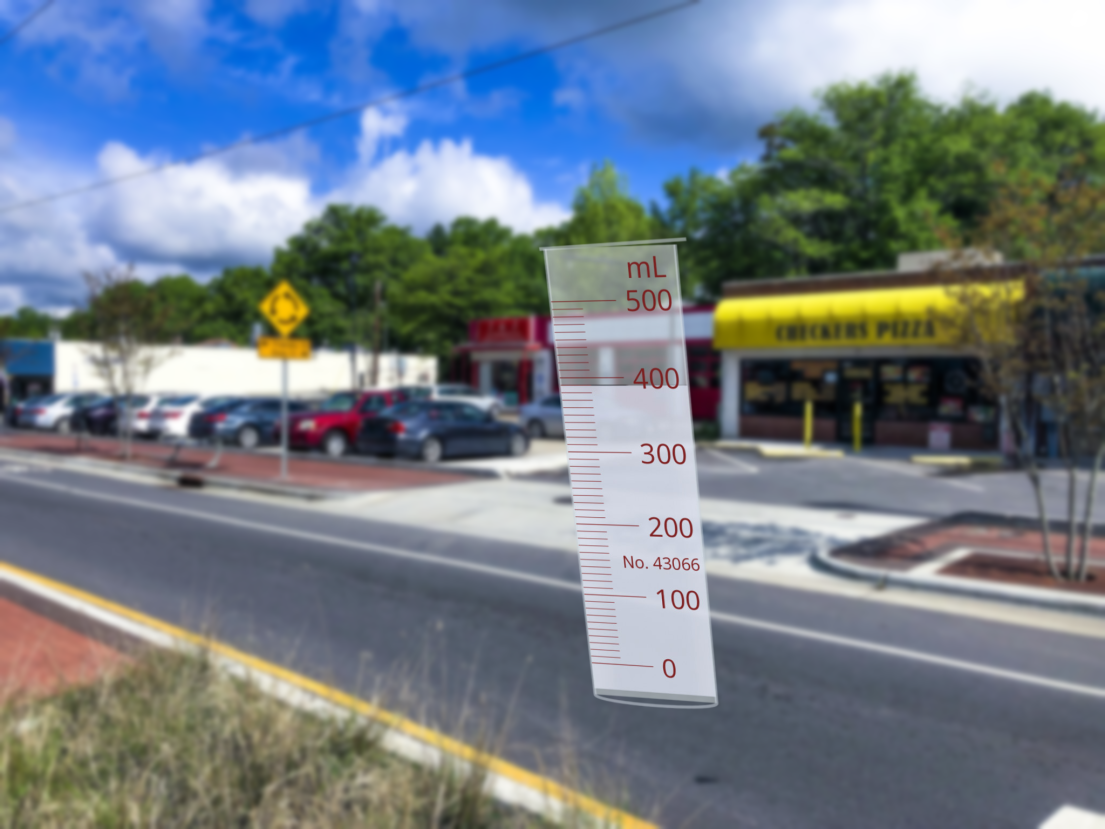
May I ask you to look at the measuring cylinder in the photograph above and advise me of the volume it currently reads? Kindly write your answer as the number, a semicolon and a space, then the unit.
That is 390; mL
